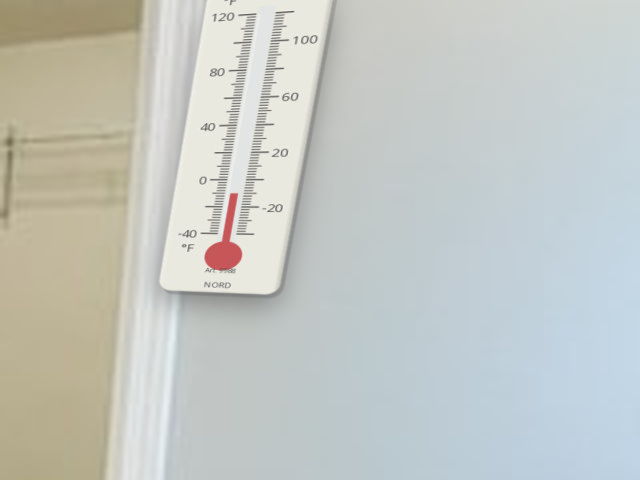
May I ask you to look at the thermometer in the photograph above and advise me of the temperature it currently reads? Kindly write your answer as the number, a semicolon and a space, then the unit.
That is -10; °F
